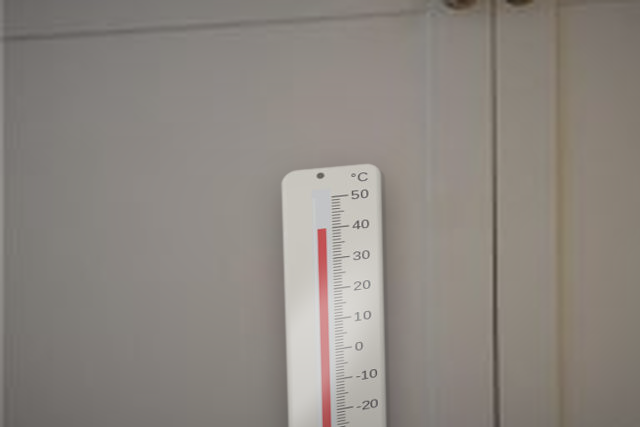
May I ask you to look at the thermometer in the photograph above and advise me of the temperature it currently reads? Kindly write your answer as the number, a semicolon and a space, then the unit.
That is 40; °C
